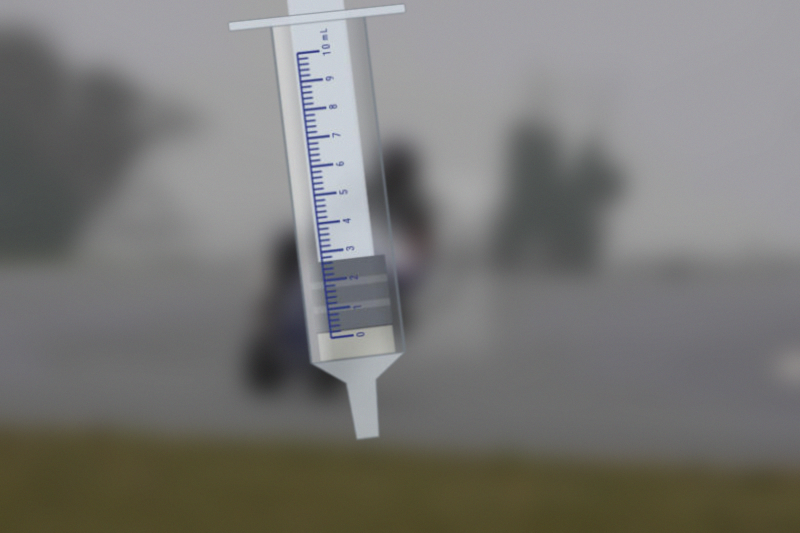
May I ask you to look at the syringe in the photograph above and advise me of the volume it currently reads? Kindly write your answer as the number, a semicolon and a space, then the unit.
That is 0.2; mL
